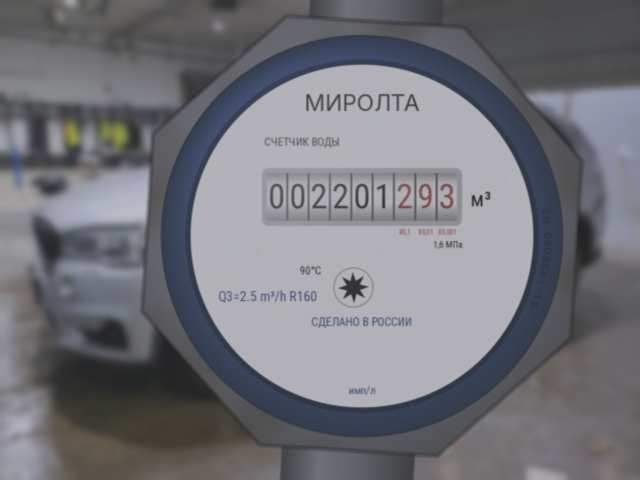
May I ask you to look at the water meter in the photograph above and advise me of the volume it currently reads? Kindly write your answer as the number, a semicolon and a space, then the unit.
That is 2201.293; m³
